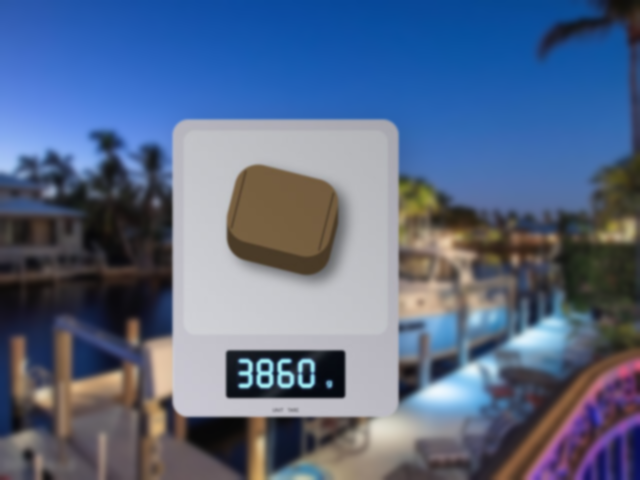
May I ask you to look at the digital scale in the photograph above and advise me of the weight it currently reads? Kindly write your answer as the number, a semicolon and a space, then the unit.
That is 3860; g
